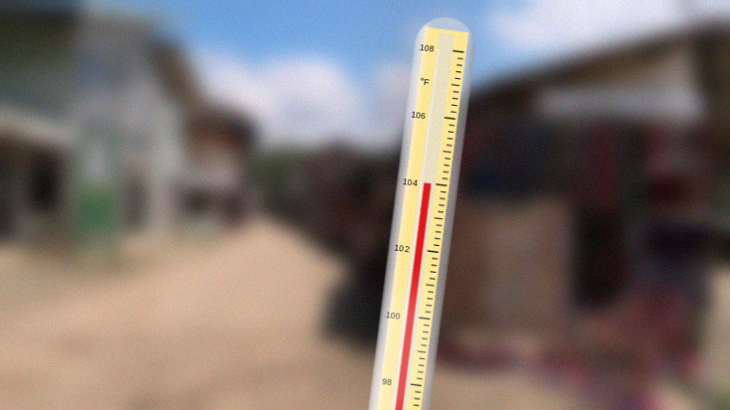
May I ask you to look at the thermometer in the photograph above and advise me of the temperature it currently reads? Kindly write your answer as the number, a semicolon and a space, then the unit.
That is 104; °F
